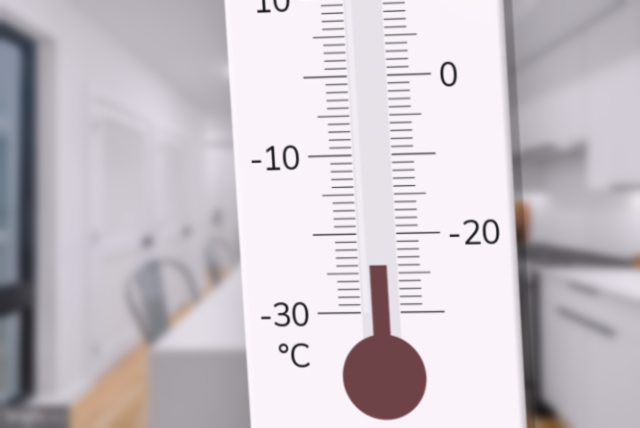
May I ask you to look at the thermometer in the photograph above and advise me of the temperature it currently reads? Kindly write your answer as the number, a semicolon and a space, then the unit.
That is -24; °C
